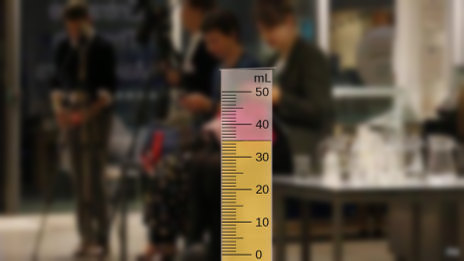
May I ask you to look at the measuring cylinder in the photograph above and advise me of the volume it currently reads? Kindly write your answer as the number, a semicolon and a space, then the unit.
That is 35; mL
